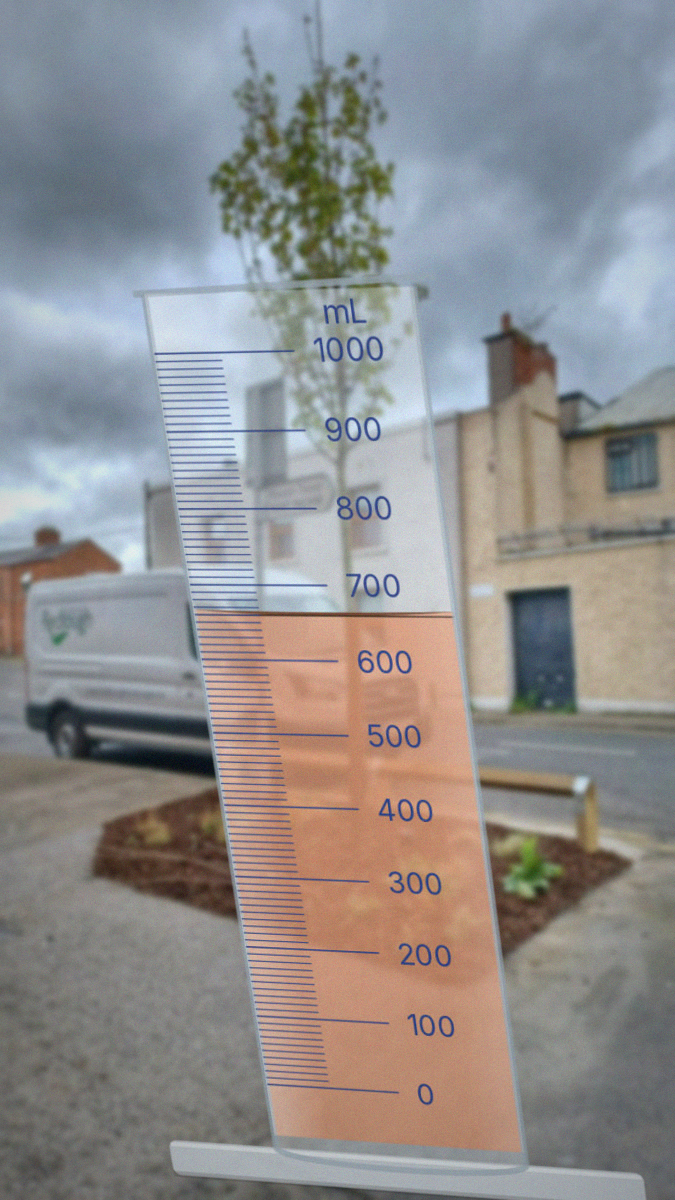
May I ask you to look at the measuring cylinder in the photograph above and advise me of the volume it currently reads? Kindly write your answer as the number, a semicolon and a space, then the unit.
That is 660; mL
